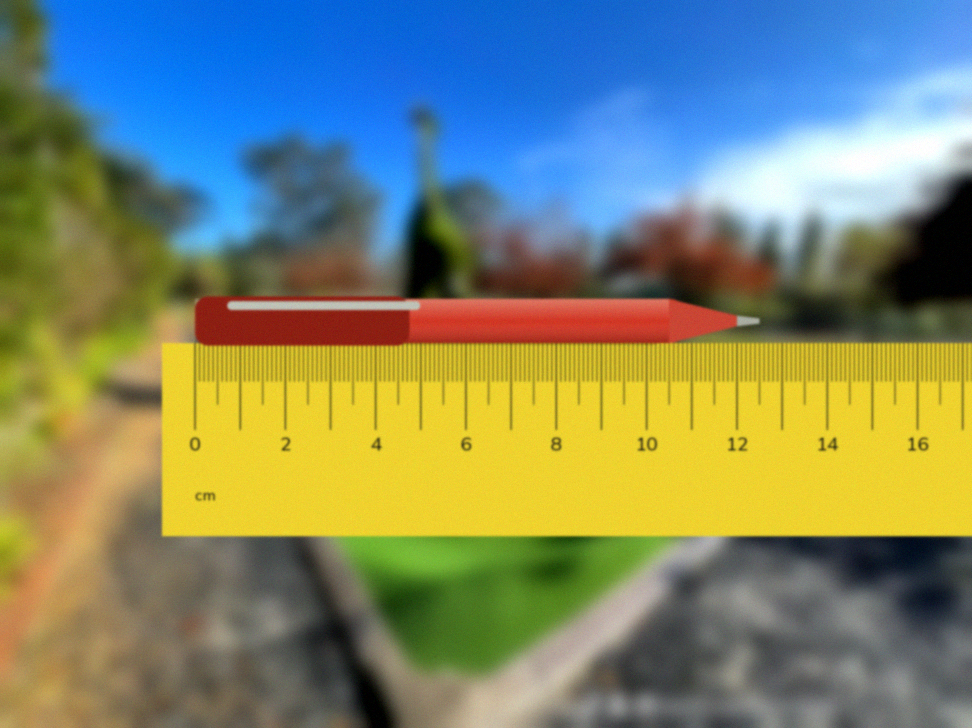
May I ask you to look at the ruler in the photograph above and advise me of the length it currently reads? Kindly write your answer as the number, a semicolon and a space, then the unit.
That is 12.5; cm
